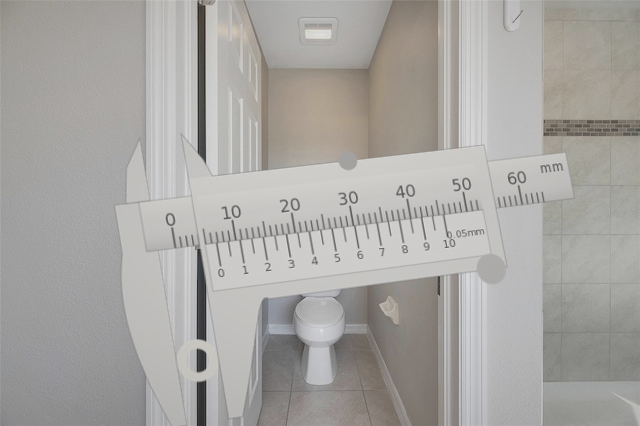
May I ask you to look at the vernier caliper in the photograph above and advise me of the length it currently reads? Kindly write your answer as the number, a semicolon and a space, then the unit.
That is 6.8; mm
